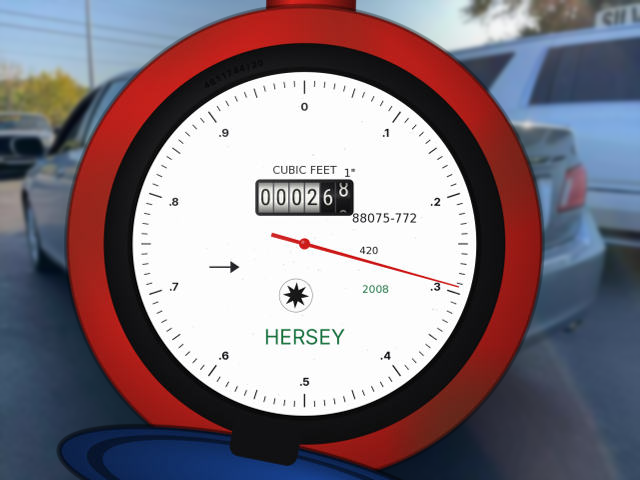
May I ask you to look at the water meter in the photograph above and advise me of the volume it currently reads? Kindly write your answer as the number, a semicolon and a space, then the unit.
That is 268.29; ft³
